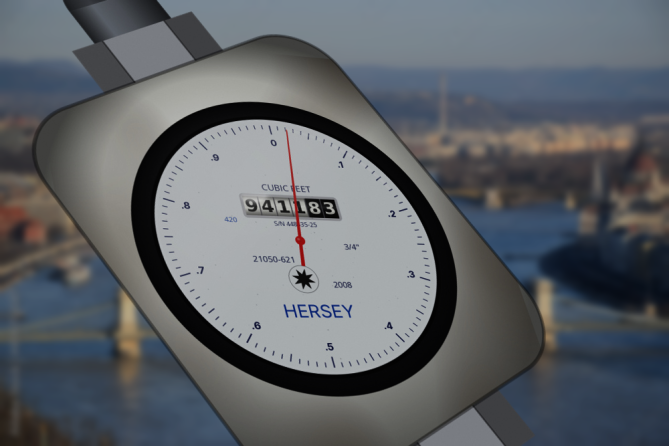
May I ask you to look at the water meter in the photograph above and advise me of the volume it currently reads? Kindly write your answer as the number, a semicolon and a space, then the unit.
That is 941183.02; ft³
